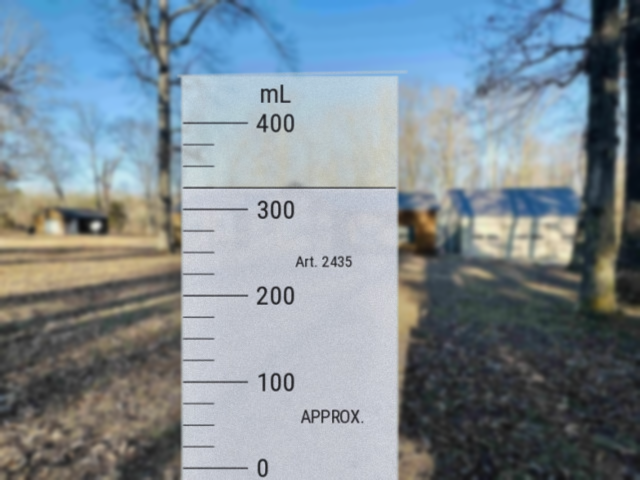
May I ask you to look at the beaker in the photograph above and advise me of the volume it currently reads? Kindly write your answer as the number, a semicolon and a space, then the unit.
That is 325; mL
